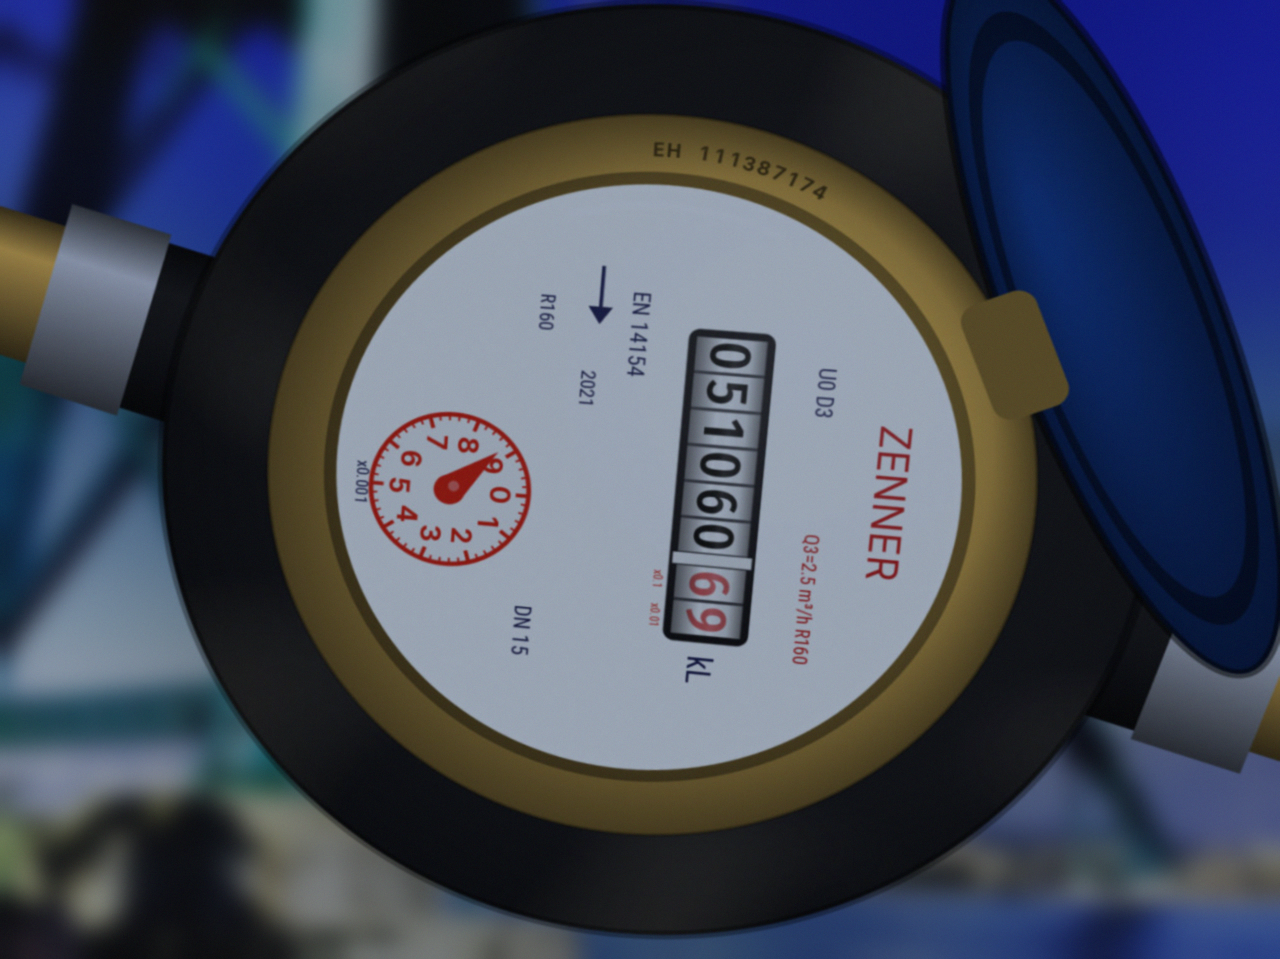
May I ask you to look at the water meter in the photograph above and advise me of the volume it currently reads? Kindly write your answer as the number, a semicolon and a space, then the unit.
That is 51060.698; kL
